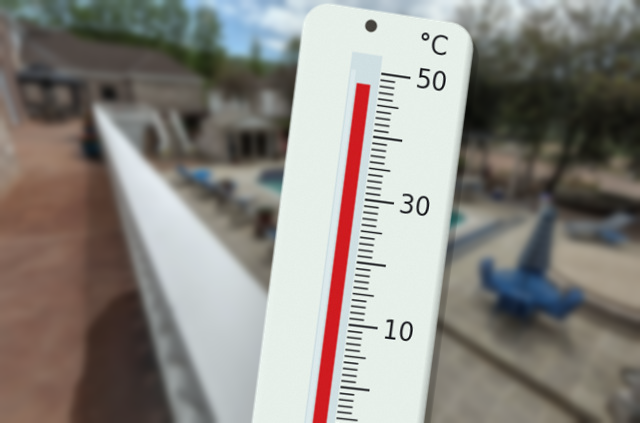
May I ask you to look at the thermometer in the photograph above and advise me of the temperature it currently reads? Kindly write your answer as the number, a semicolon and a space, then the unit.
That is 48; °C
